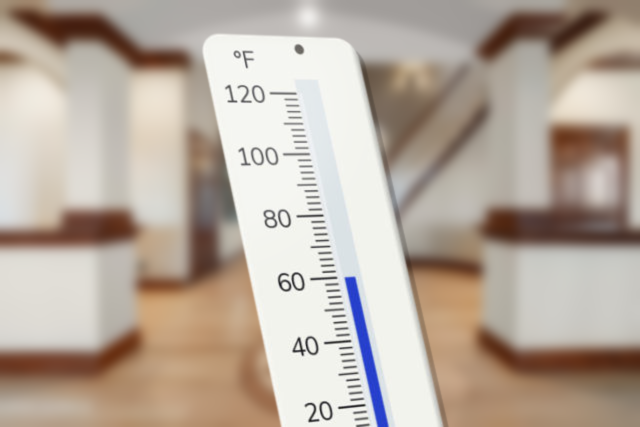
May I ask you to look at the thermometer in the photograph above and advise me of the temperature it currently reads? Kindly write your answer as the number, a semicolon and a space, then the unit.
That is 60; °F
